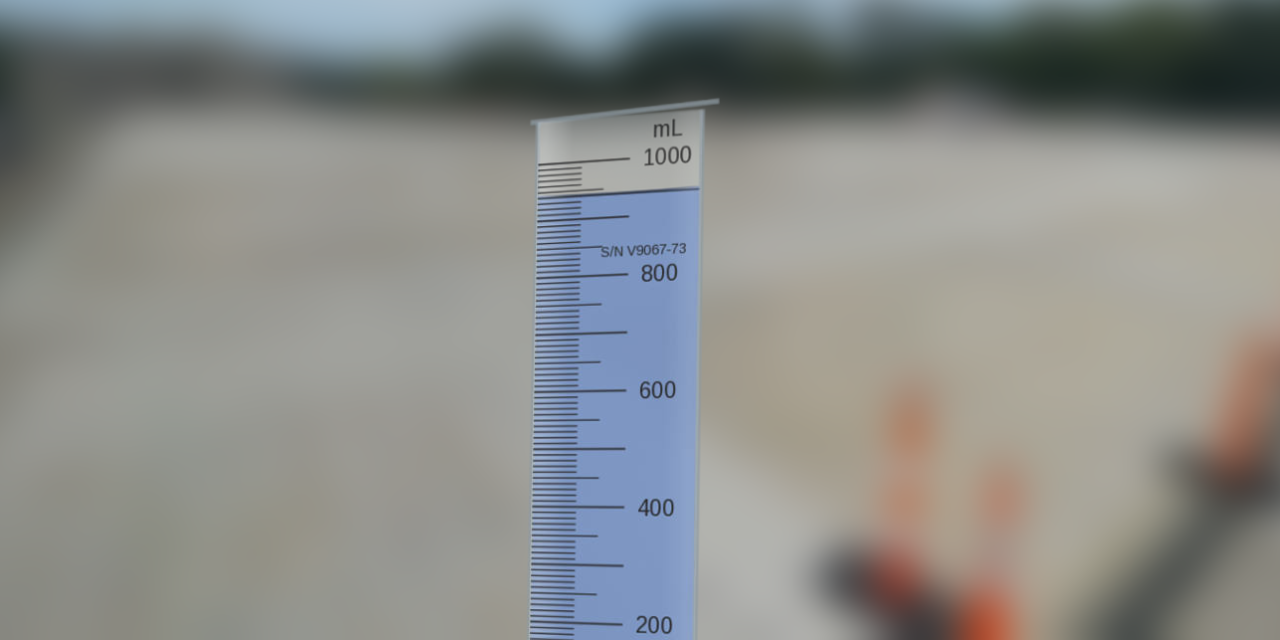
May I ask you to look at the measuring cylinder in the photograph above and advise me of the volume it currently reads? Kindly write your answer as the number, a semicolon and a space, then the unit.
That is 940; mL
